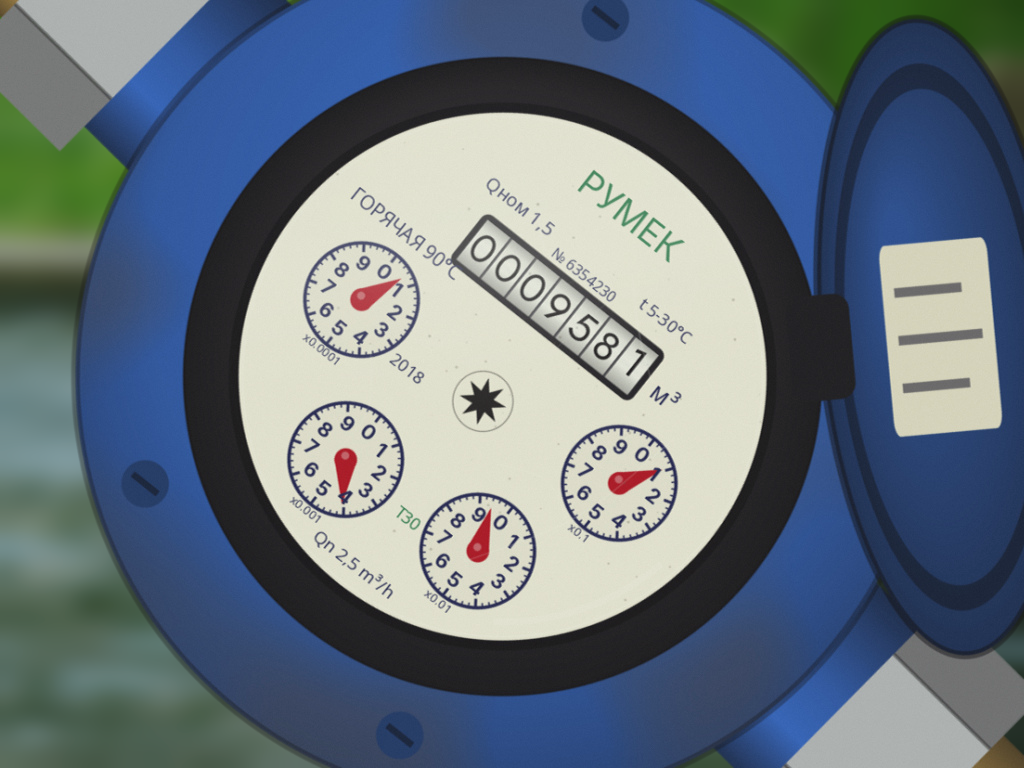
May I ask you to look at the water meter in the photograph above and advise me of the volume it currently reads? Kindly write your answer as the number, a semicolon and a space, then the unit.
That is 9581.0940; m³
